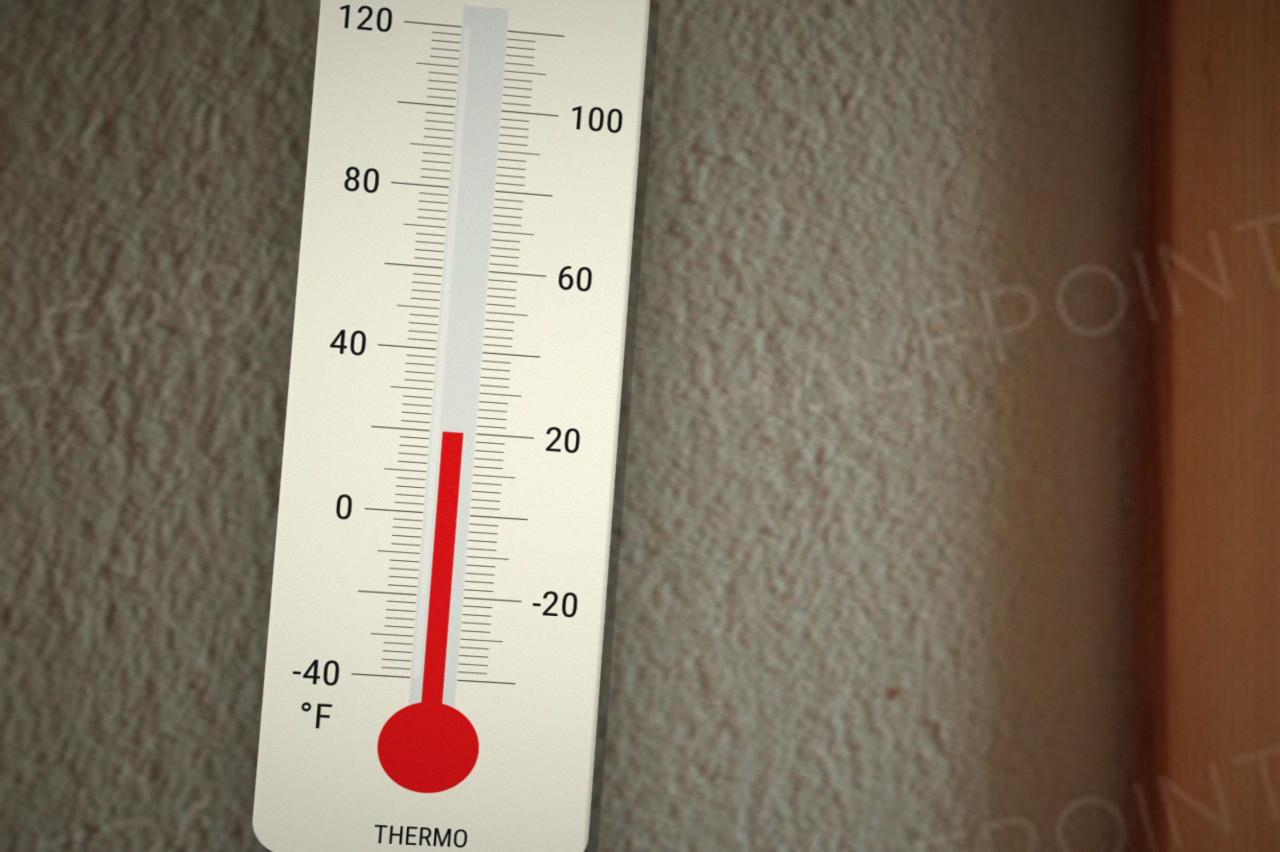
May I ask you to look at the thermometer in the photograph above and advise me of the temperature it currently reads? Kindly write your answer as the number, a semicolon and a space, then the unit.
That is 20; °F
